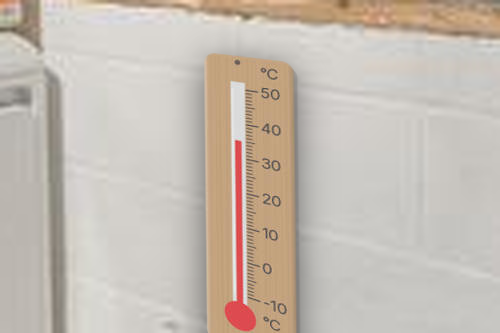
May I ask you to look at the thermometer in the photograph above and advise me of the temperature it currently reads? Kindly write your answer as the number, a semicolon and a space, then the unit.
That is 35; °C
